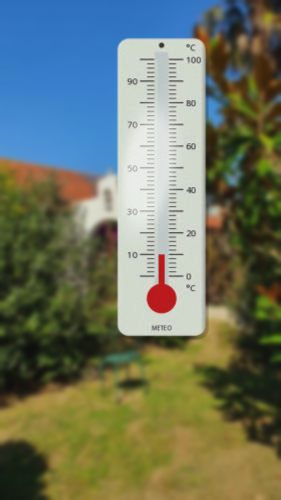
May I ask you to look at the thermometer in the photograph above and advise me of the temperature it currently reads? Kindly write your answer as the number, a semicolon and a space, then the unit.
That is 10; °C
